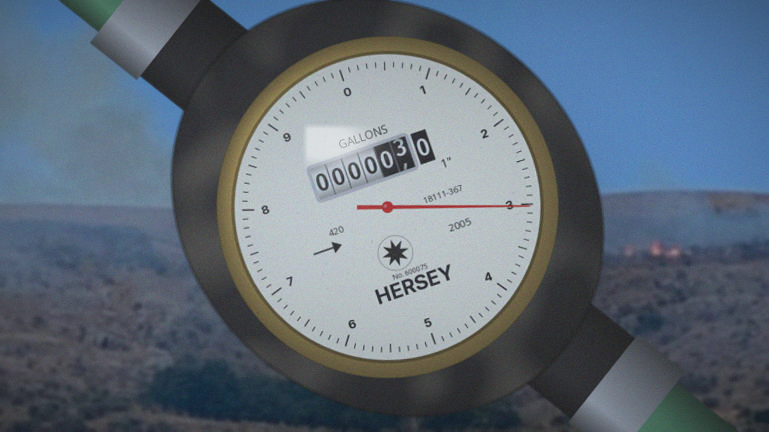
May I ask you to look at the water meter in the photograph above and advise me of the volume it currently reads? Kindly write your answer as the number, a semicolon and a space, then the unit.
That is 33.0; gal
